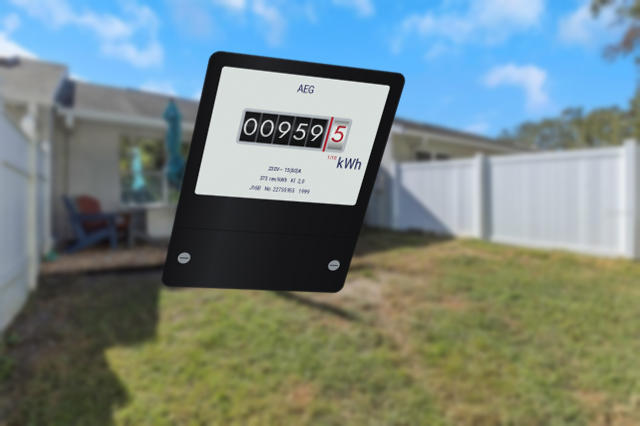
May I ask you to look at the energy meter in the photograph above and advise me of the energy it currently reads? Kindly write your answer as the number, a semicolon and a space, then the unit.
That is 959.5; kWh
